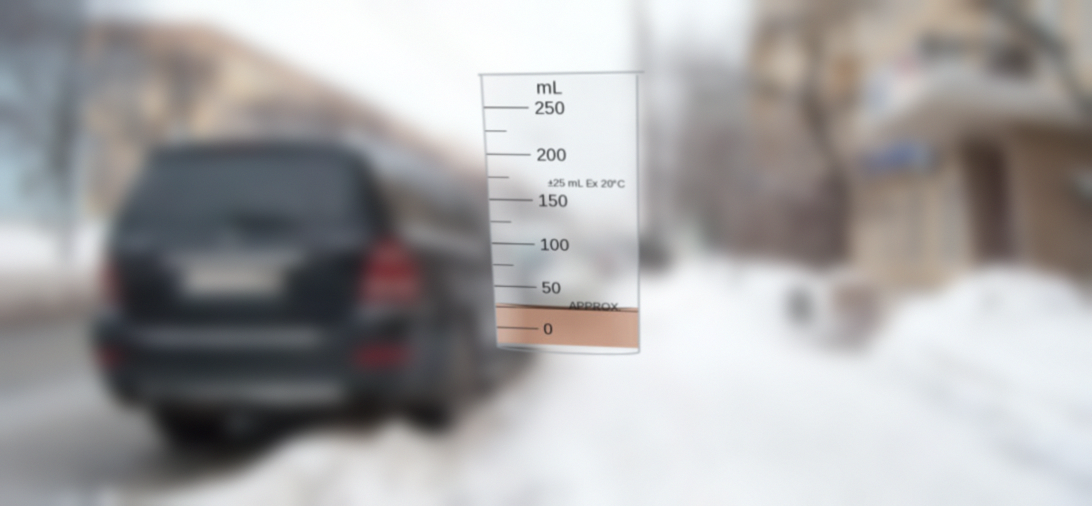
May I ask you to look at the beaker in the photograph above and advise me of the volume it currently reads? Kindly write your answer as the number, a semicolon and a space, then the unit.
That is 25; mL
